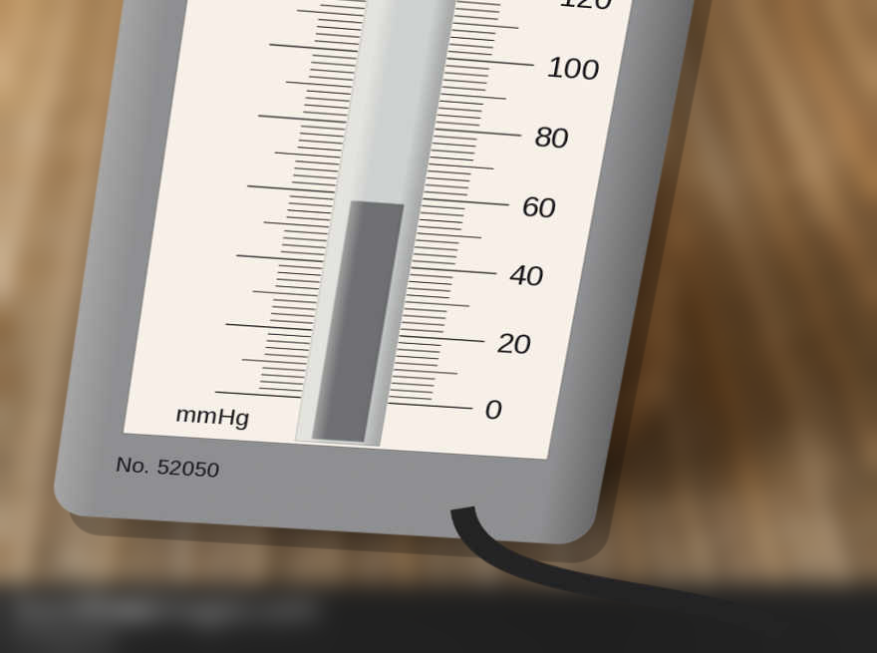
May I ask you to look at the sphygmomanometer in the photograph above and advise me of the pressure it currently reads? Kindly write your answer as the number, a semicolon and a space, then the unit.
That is 58; mmHg
